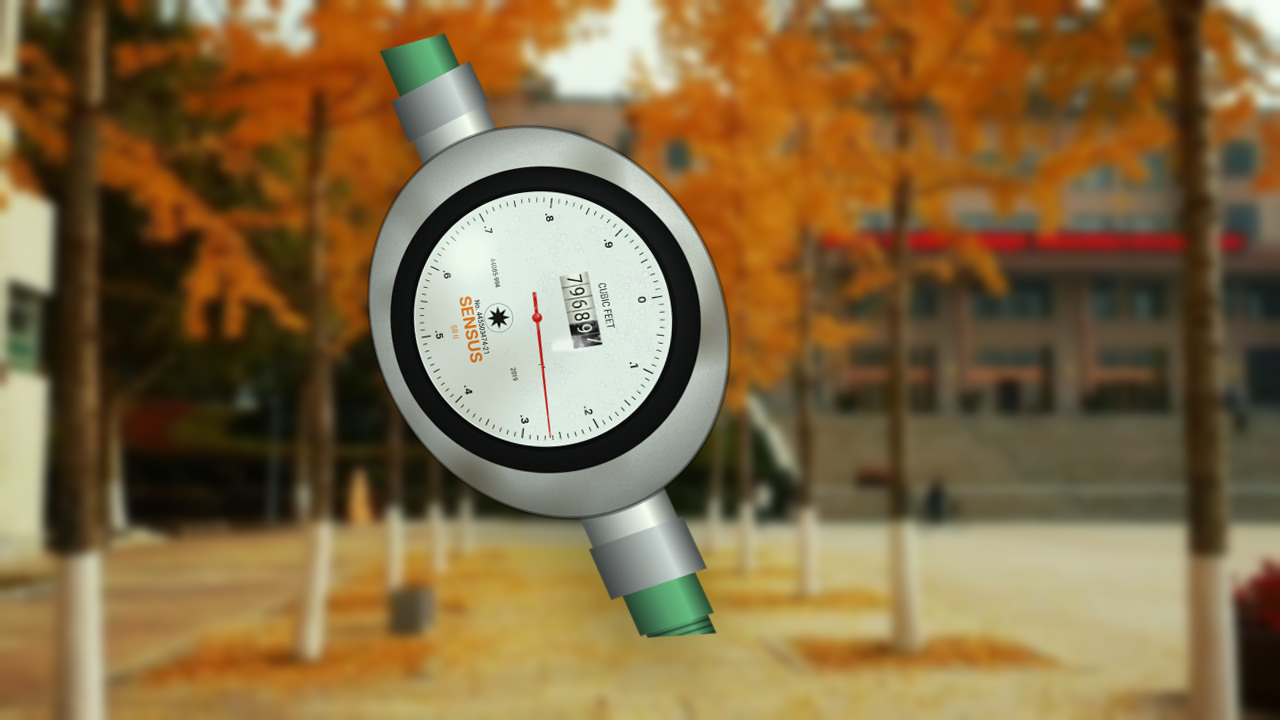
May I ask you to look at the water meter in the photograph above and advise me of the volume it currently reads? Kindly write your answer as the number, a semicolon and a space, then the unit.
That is 796897.26; ft³
